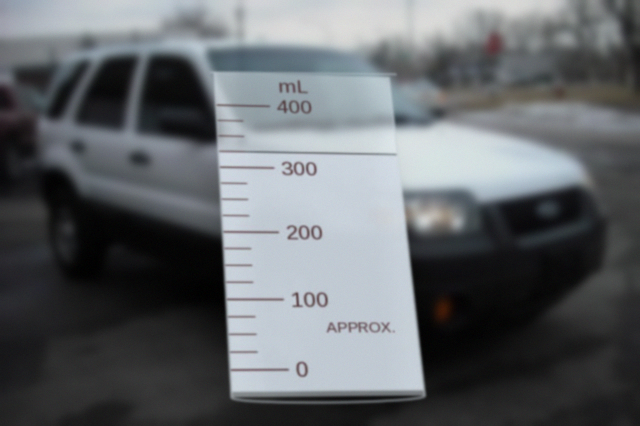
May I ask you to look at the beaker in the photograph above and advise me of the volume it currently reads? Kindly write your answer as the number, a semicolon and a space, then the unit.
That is 325; mL
